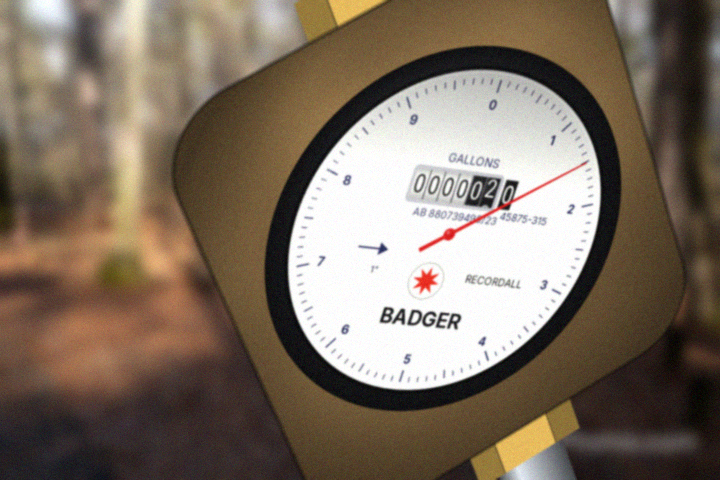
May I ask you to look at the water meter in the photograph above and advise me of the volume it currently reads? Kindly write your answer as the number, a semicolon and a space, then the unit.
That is 21.5; gal
